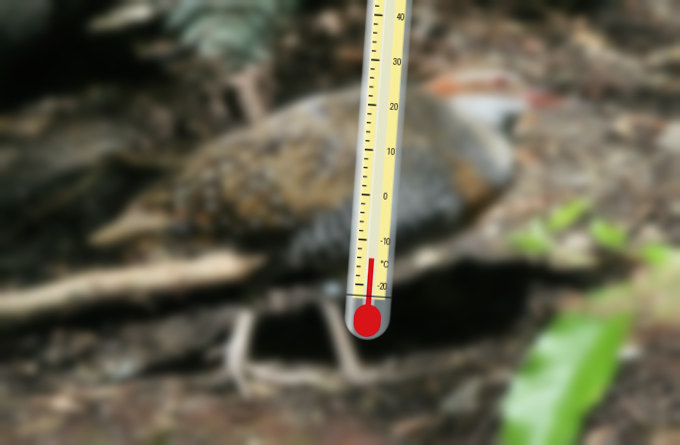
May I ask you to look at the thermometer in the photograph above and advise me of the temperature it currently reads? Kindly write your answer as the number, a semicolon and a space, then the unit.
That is -14; °C
